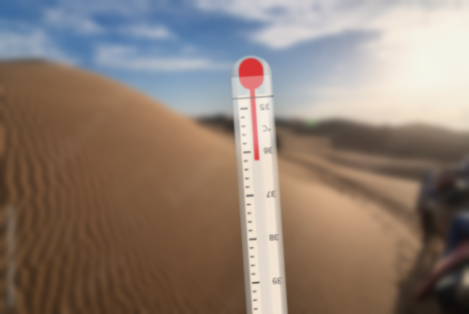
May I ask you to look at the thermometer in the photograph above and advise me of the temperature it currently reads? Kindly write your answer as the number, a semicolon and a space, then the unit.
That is 36.2; °C
